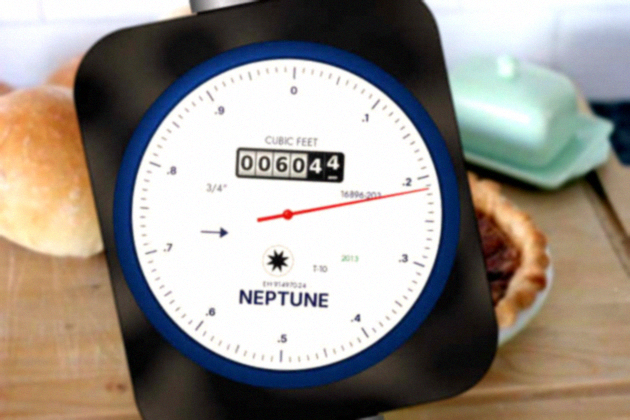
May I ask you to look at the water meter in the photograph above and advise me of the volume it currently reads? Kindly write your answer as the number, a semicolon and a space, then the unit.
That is 6044.21; ft³
